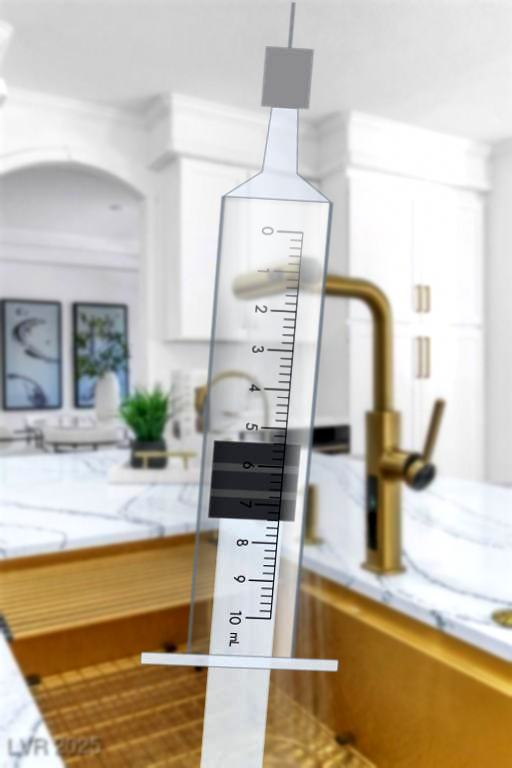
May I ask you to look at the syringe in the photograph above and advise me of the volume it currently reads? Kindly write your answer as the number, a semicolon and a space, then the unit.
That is 5.4; mL
